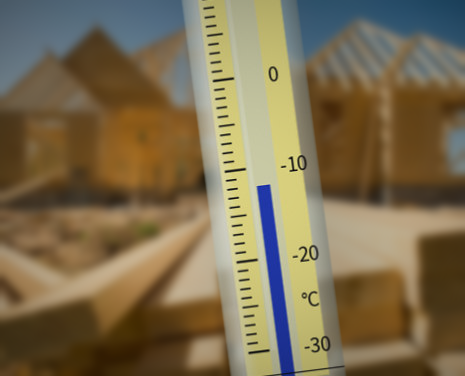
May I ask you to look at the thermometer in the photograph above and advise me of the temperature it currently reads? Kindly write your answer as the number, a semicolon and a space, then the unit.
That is -12; °C
